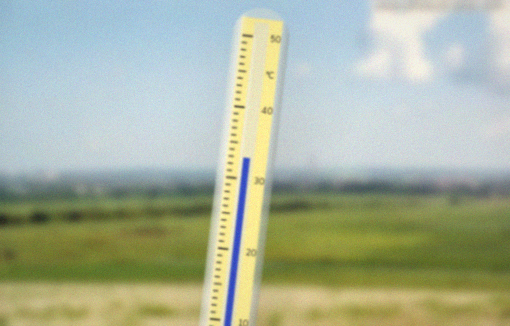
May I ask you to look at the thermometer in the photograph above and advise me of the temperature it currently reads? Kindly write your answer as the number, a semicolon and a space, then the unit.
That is 33; °C
